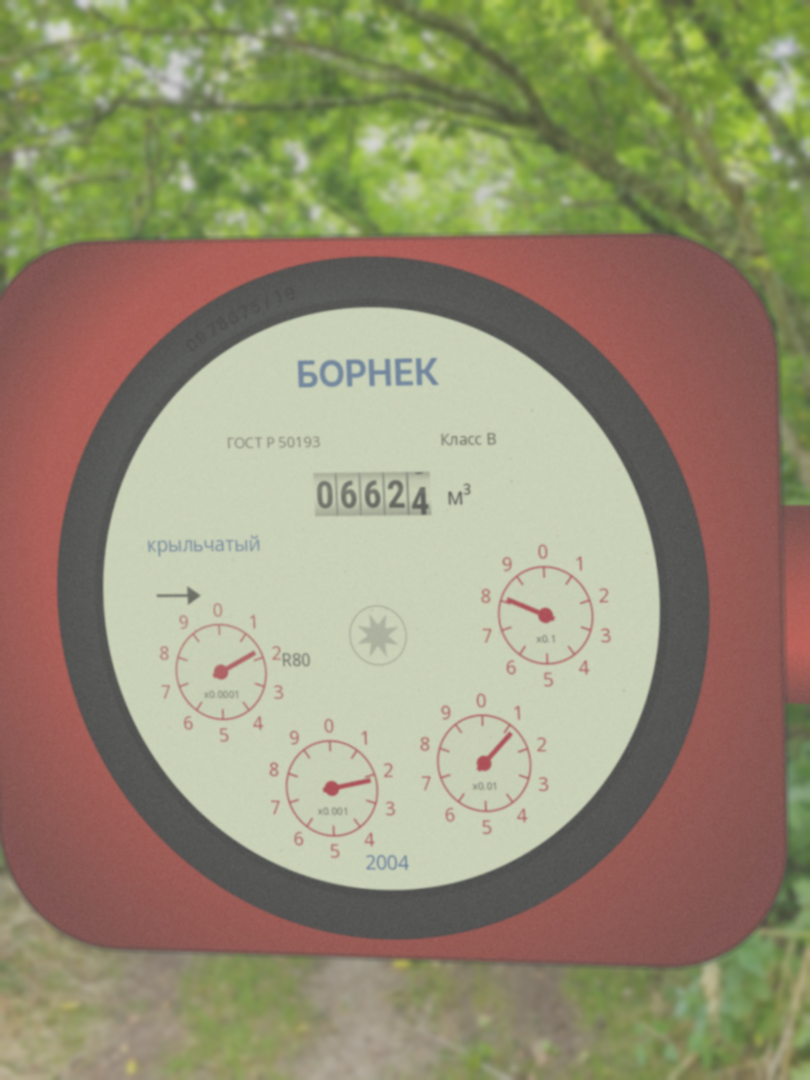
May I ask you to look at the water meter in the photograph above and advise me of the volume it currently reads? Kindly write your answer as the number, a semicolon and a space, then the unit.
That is 6623.8121; m³
